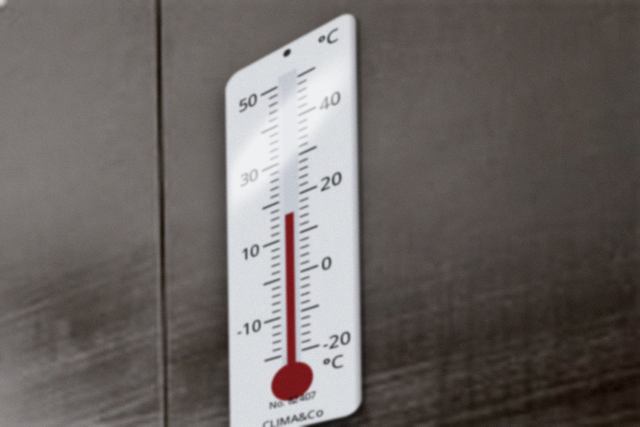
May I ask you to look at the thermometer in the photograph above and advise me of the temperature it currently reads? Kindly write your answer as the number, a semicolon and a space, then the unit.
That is 16; °C
